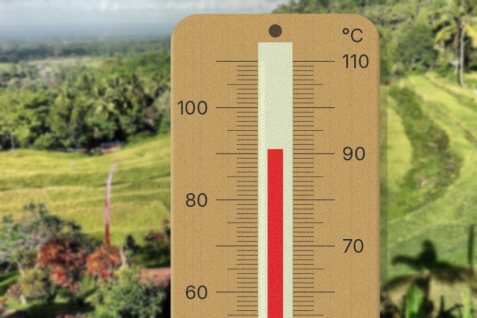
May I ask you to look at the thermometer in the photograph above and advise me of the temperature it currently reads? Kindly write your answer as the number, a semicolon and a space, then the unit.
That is 91; °C
